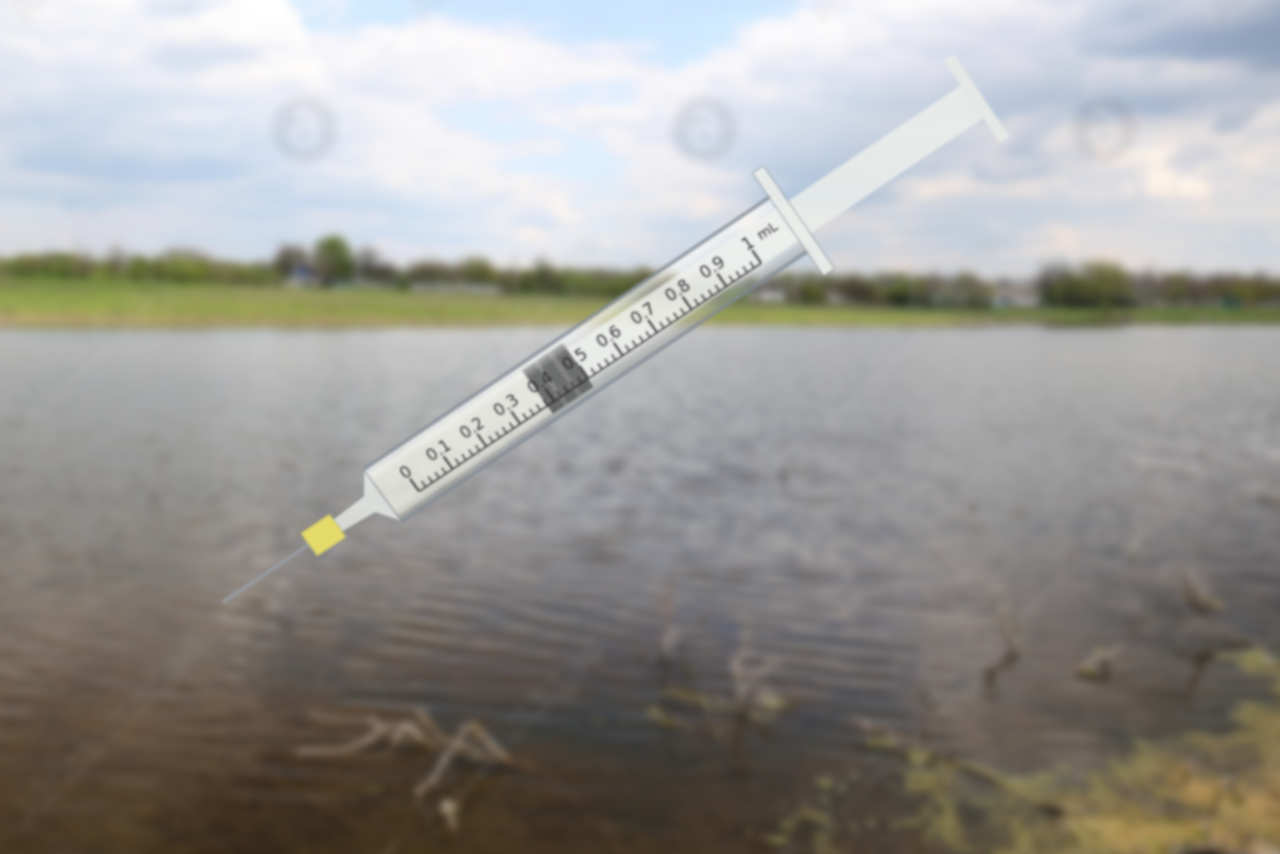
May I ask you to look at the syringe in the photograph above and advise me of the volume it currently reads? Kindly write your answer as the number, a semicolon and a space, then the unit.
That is 0.38; mL
